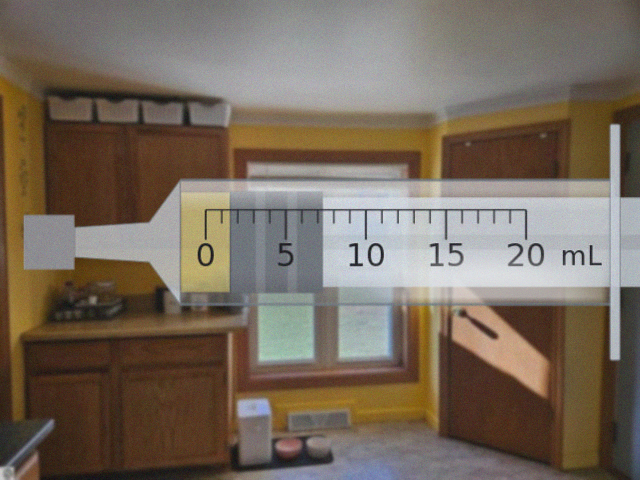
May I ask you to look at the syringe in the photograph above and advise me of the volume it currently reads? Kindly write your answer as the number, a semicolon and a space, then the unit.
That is 1.5; mL
